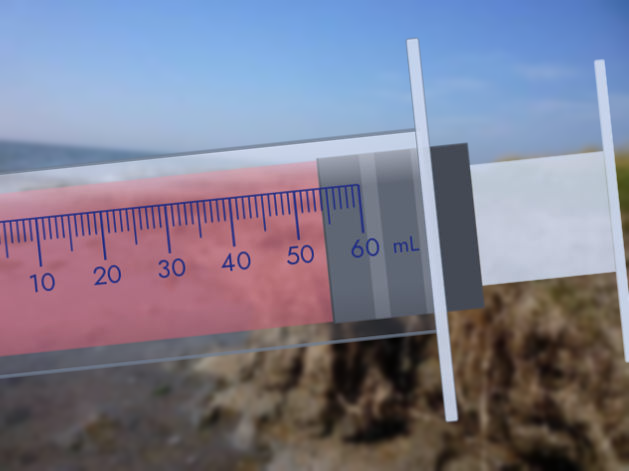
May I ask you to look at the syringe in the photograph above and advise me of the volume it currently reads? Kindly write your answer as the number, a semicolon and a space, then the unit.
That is 54; mL
